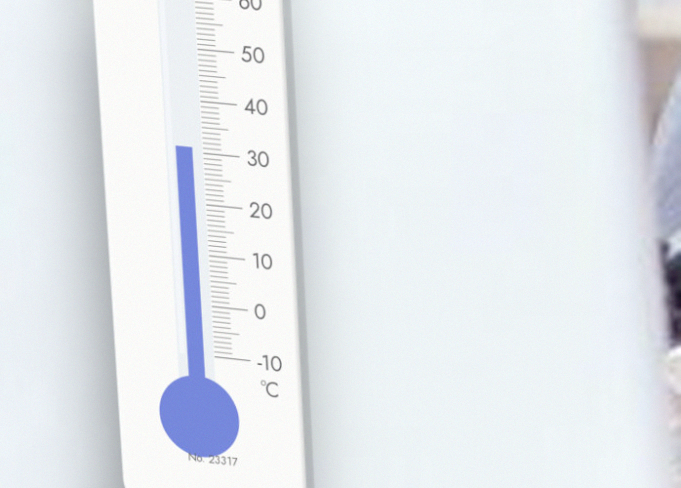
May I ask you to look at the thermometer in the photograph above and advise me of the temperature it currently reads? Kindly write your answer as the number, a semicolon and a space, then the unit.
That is 31; °C
